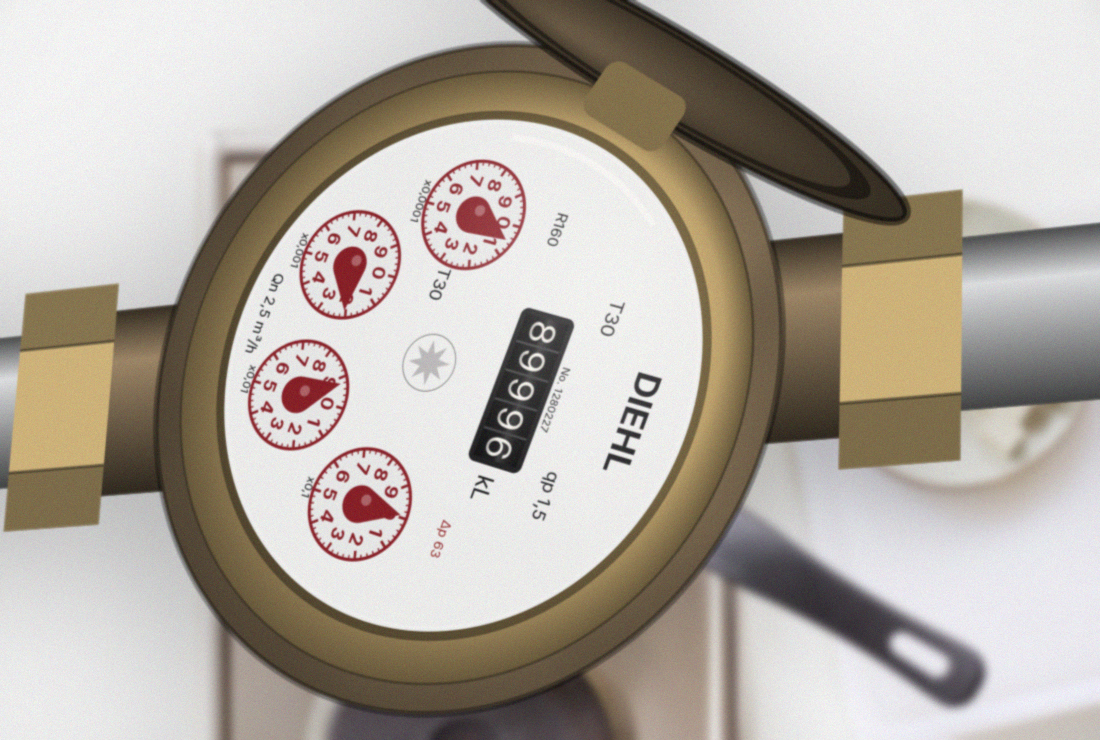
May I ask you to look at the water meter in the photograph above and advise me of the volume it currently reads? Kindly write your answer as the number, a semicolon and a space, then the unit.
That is 89995.9920; kL
